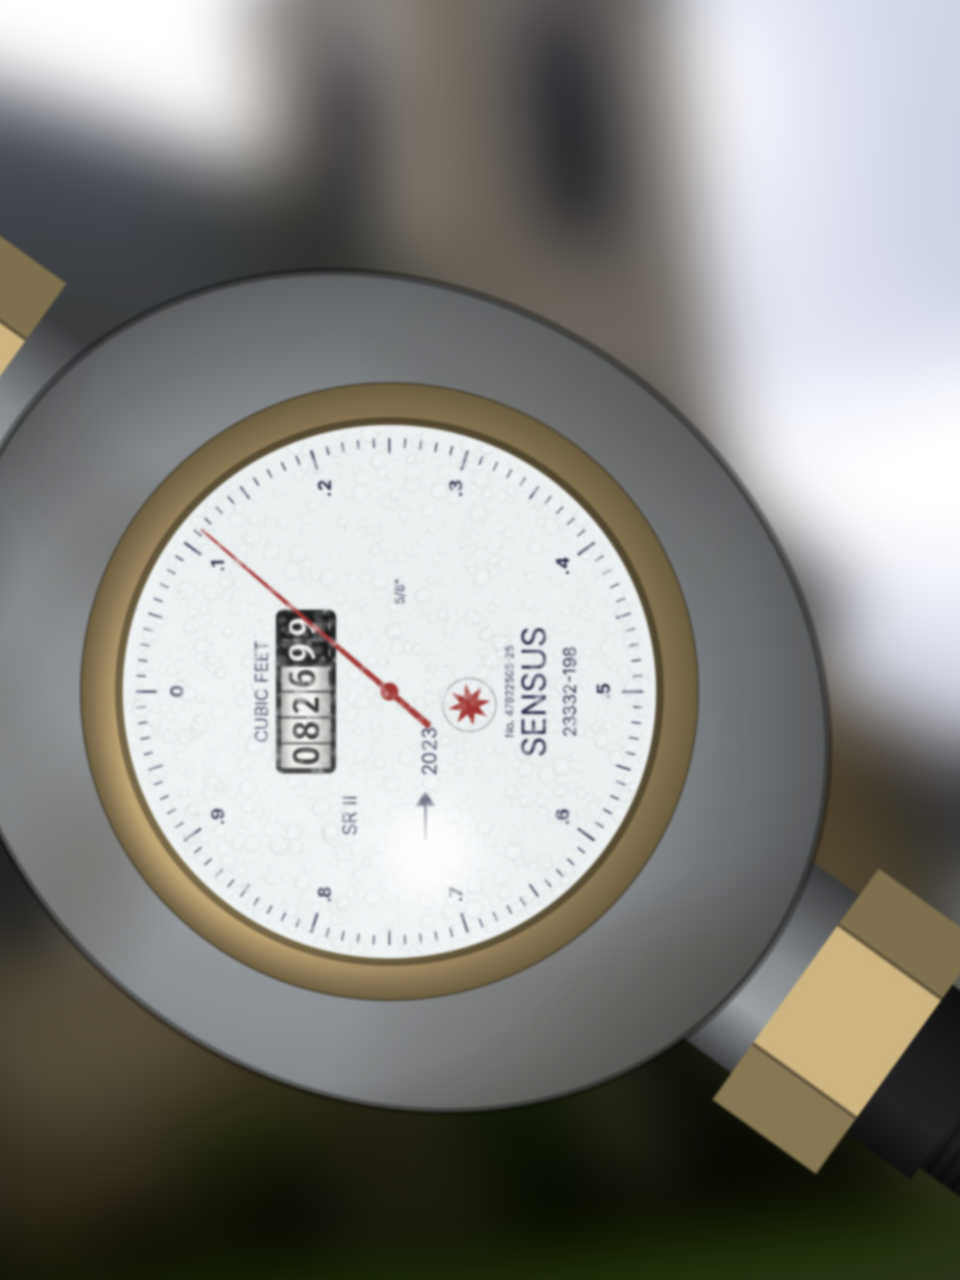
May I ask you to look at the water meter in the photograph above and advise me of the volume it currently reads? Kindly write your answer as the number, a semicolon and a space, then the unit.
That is 82699.11; ft³
